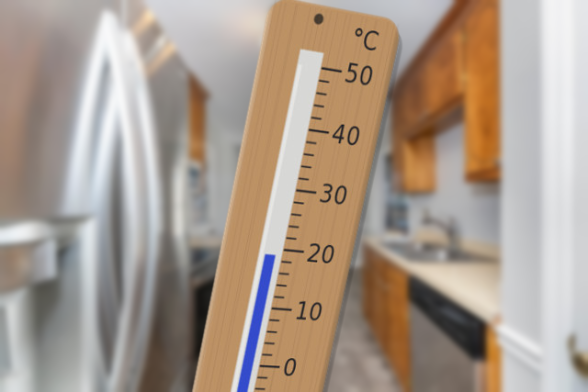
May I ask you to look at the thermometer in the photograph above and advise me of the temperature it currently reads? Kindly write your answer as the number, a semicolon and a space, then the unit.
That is 19; °C
